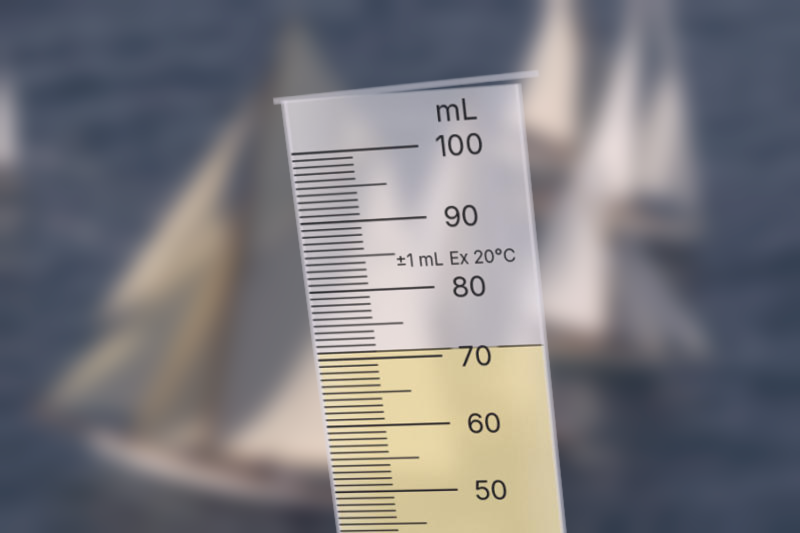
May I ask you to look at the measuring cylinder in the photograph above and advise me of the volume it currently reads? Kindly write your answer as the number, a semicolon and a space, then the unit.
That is 71; mL
